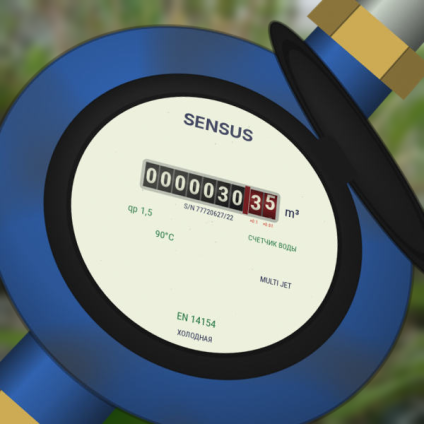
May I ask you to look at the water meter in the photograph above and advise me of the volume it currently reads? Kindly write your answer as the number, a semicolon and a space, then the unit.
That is 30.35; m³
